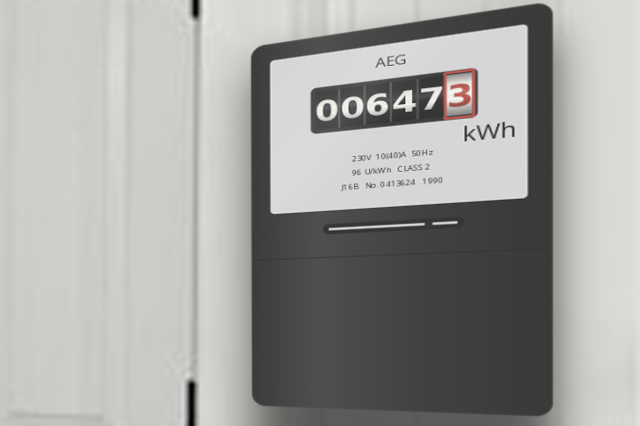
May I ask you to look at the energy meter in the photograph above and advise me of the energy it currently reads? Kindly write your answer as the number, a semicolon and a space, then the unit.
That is 647.3; kWh
